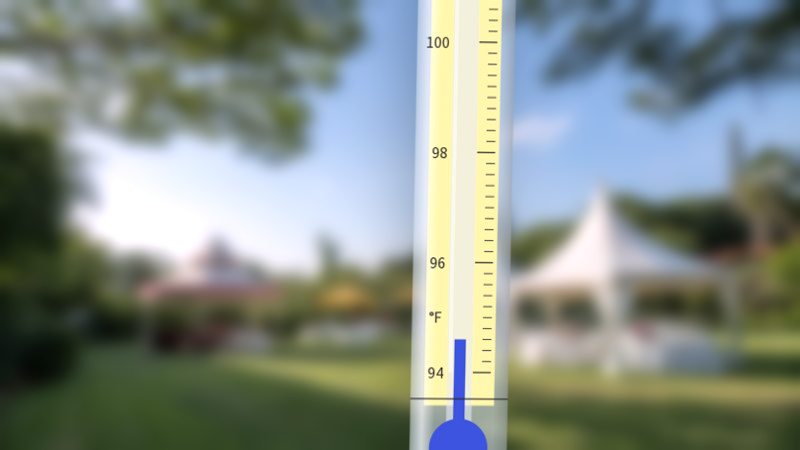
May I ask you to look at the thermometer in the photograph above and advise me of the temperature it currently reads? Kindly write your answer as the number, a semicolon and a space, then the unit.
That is 94.6; °F
